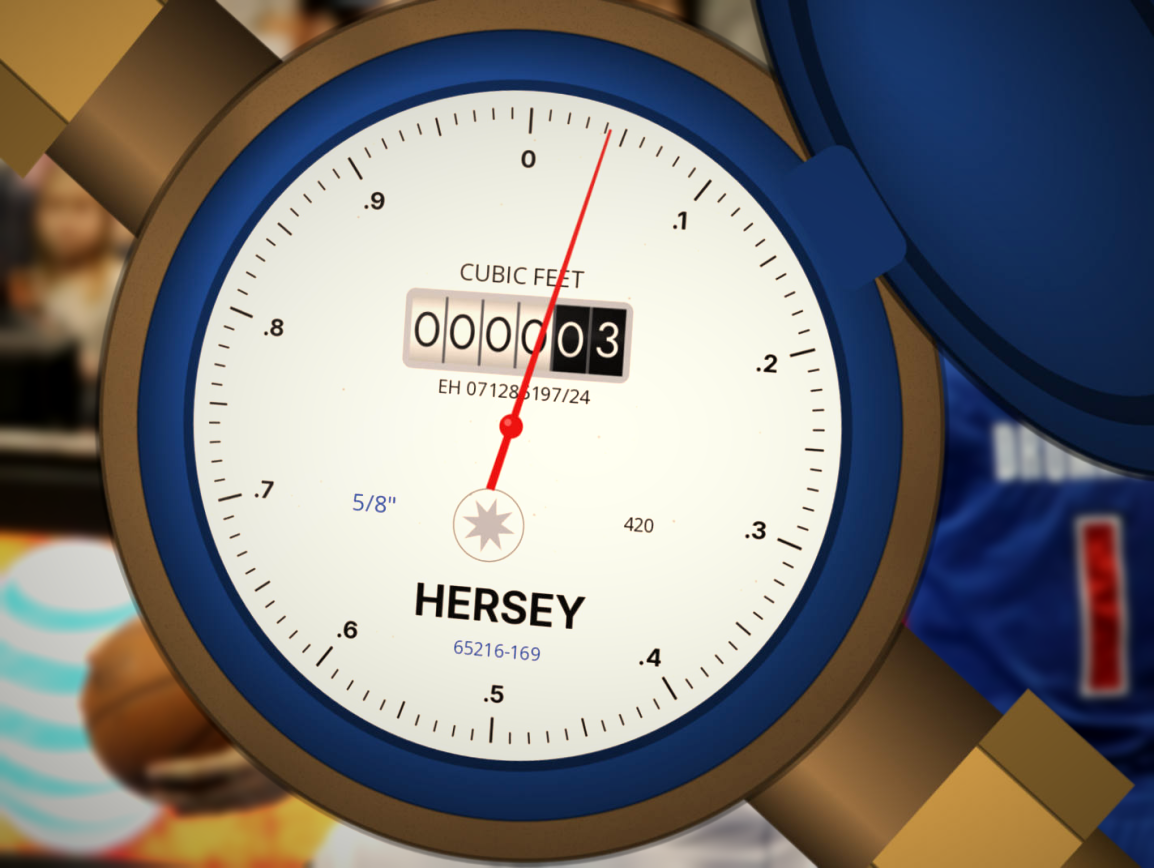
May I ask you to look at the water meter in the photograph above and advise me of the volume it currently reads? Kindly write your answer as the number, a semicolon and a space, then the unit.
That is 3.04; ft³
